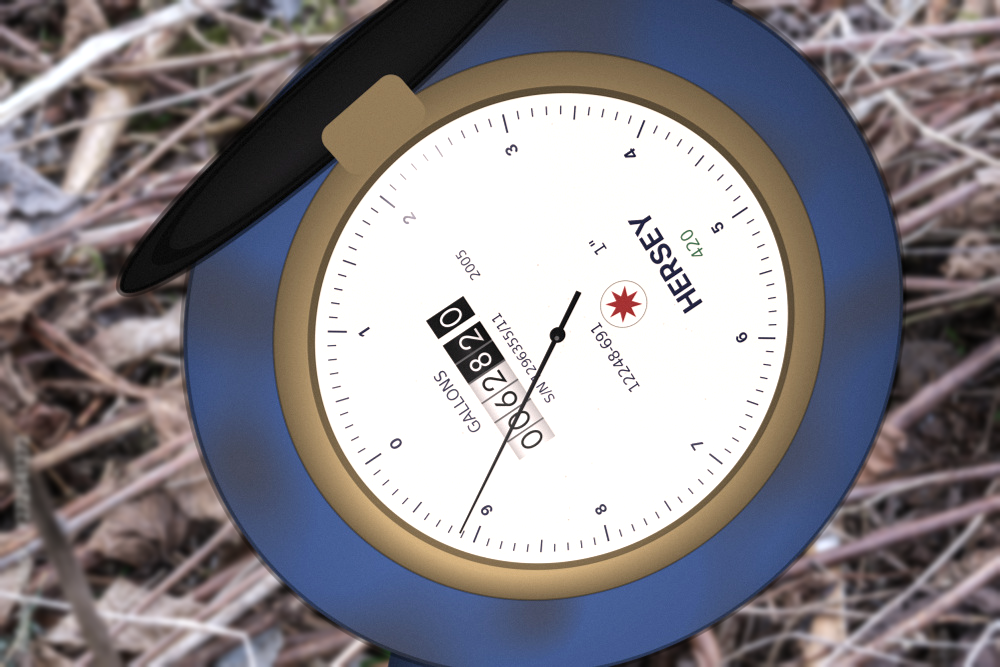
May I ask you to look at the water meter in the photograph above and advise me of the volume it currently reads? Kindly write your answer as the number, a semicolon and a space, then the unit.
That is 62819.1; gal
